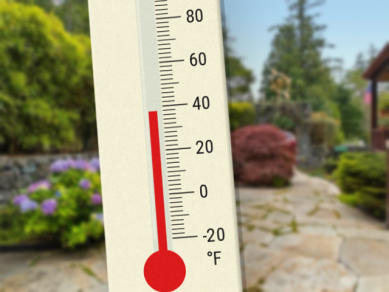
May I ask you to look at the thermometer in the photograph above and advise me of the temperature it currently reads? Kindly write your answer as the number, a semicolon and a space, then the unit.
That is 38; °F
